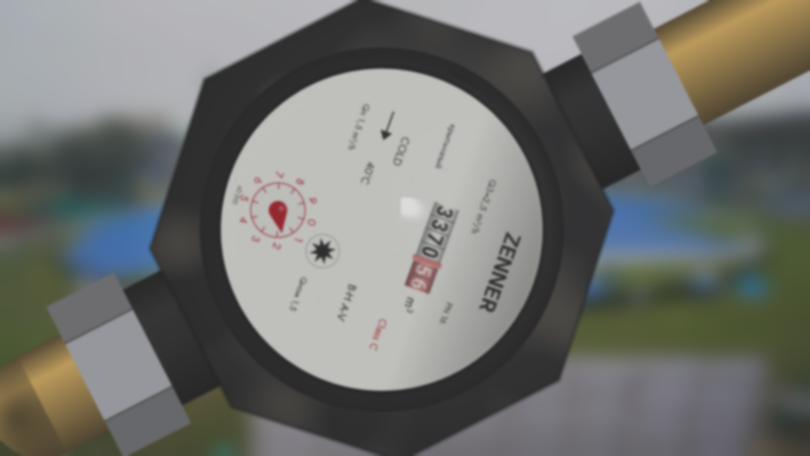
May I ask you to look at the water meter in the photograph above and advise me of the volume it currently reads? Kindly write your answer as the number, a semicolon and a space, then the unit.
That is 3370.561; m³
